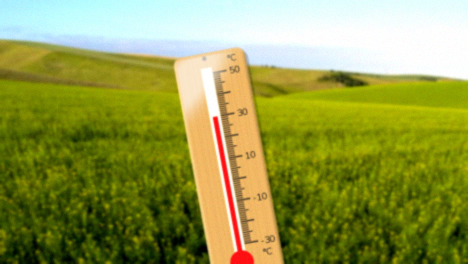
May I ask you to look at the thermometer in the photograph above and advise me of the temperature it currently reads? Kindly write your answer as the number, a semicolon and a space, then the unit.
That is 30; °C
